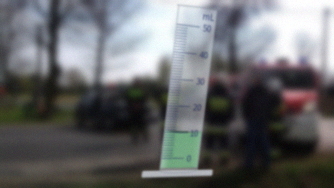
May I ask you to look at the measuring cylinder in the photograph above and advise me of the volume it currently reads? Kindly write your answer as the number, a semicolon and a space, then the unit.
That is 10; mL
